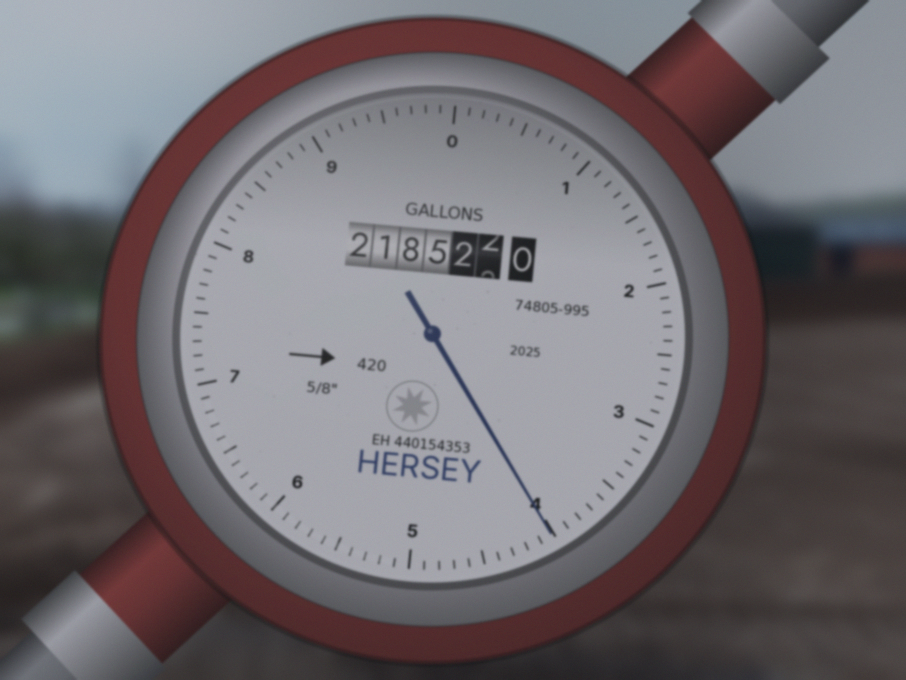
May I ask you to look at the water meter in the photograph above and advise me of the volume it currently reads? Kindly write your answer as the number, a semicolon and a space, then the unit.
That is 2185224.0; gal
